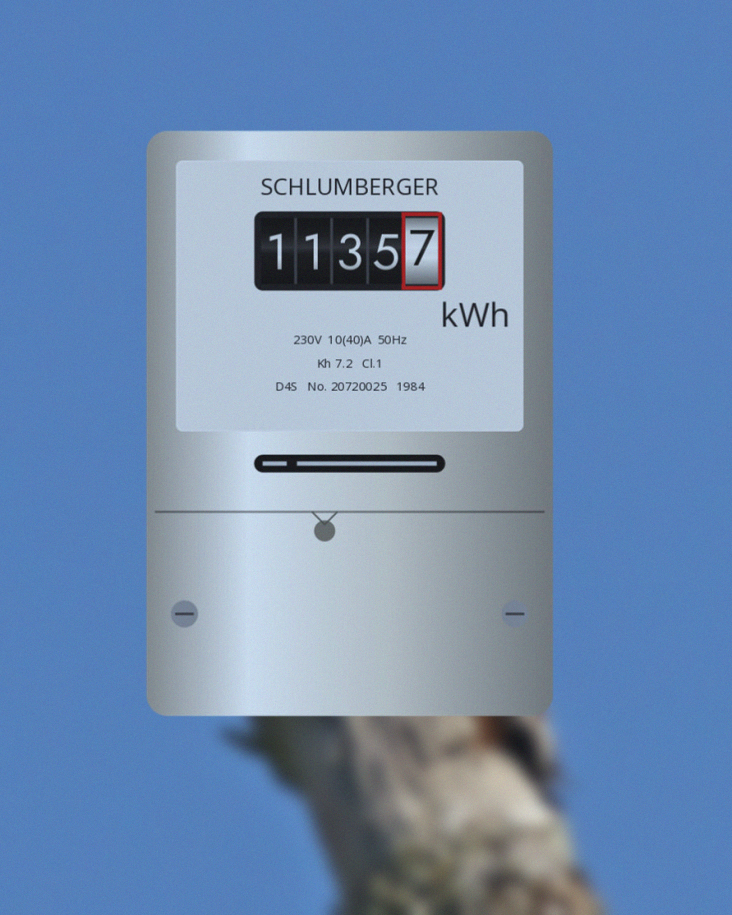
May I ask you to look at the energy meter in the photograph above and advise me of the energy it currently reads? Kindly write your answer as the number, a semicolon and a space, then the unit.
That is 1135.7; kWh
